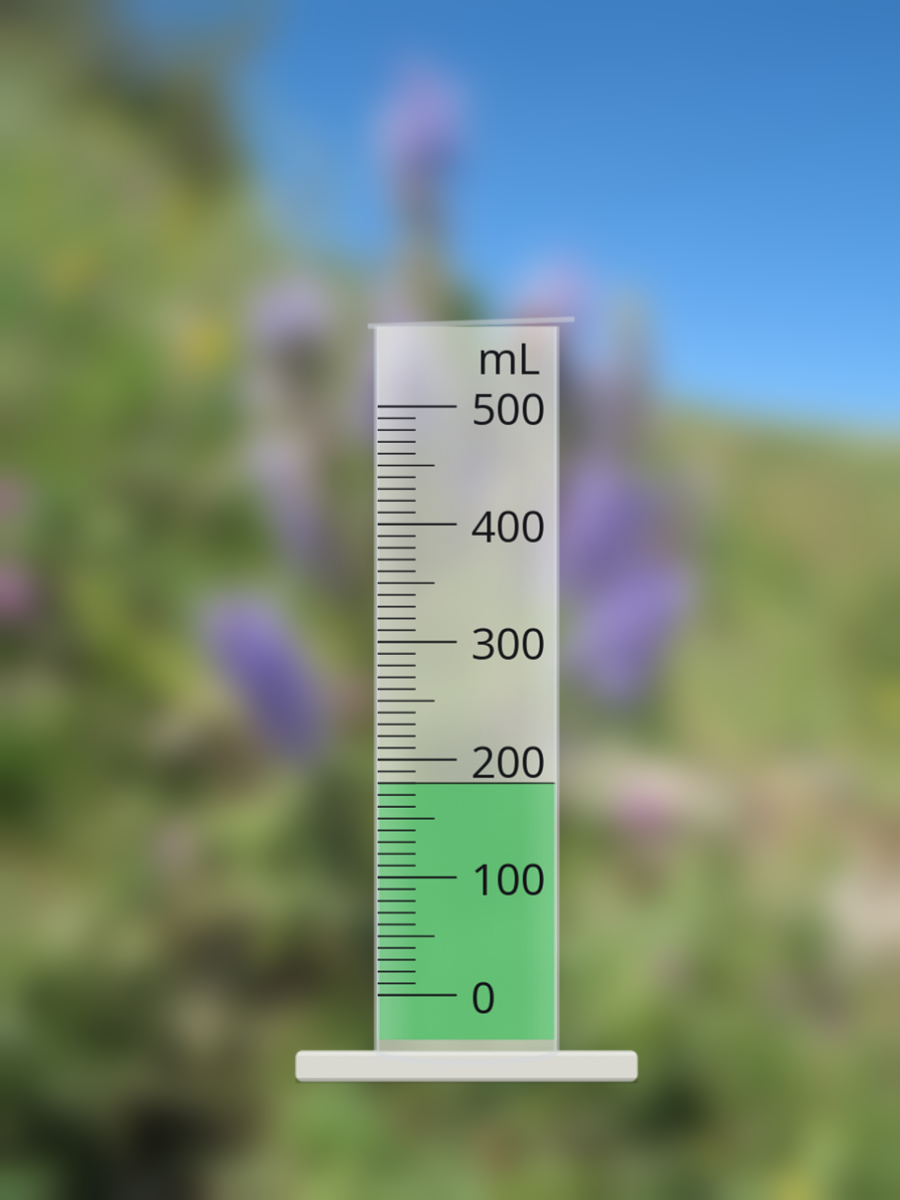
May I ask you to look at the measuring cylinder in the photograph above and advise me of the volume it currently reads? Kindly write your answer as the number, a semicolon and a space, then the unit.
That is 180; mL
